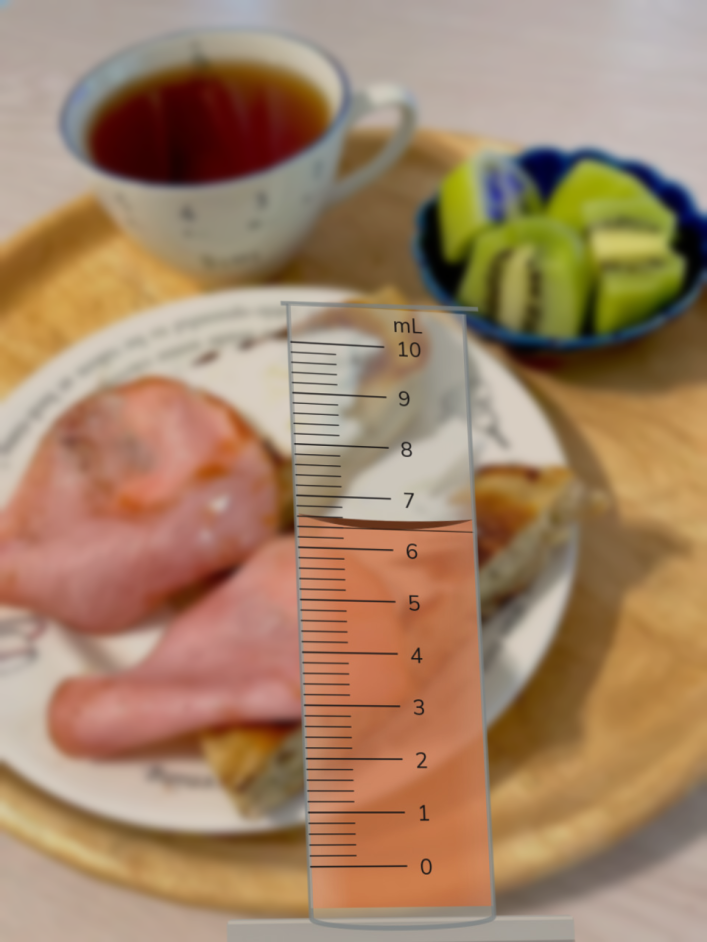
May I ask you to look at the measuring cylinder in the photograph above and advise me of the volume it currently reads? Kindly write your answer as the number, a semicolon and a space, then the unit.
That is 6.4; mL
